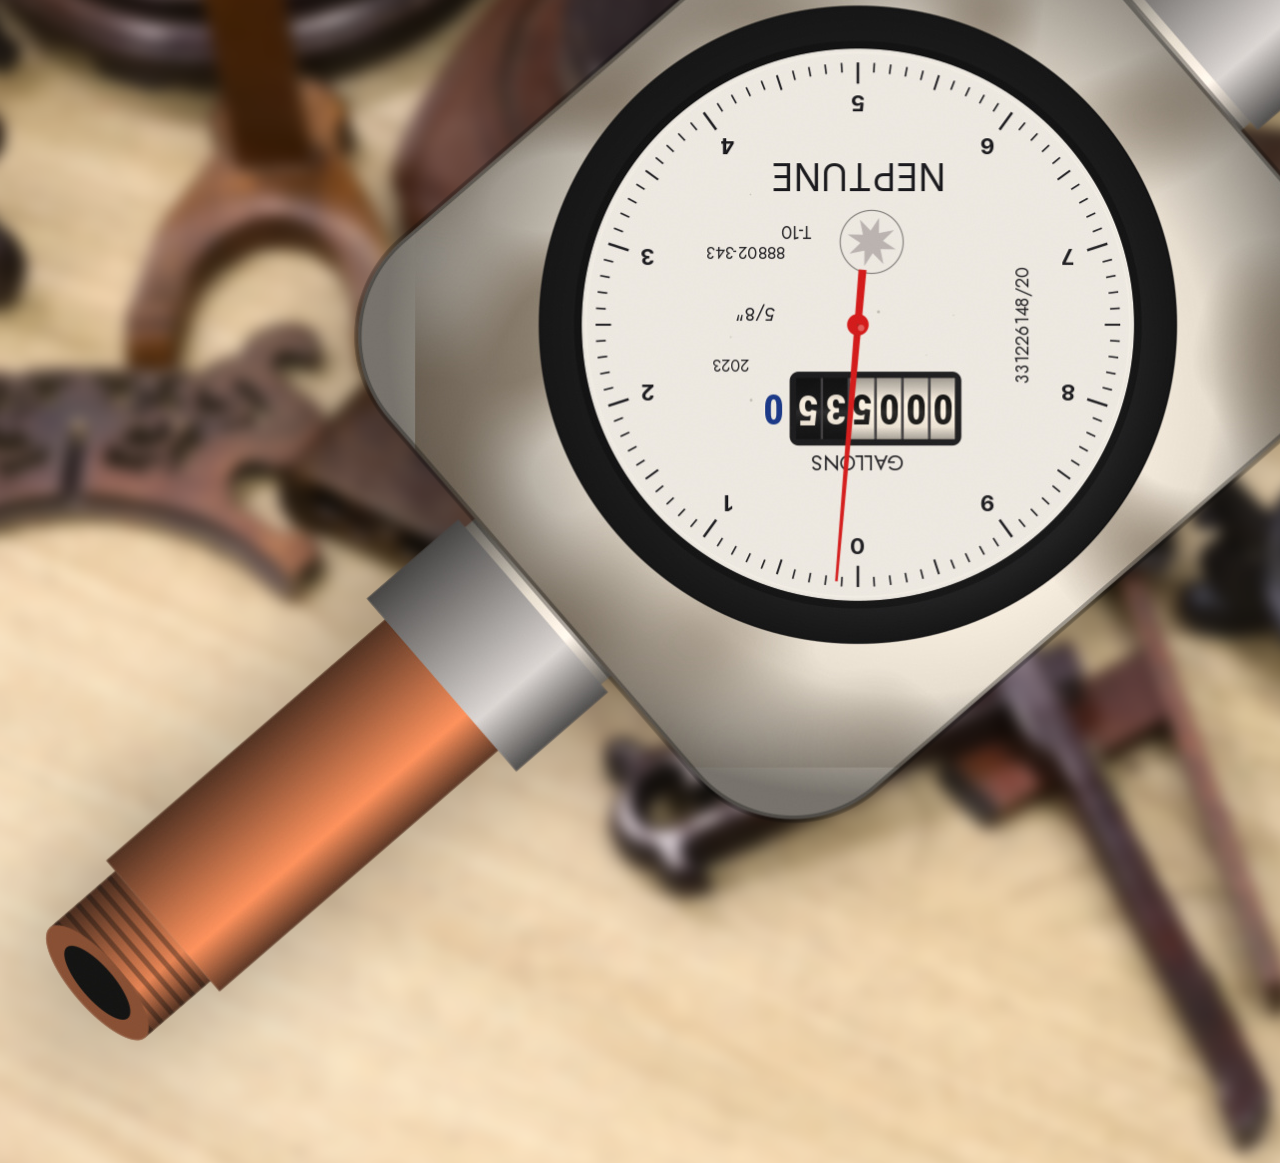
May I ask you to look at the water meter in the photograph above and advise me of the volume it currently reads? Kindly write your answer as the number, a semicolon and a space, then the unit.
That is 5350.1; gal
